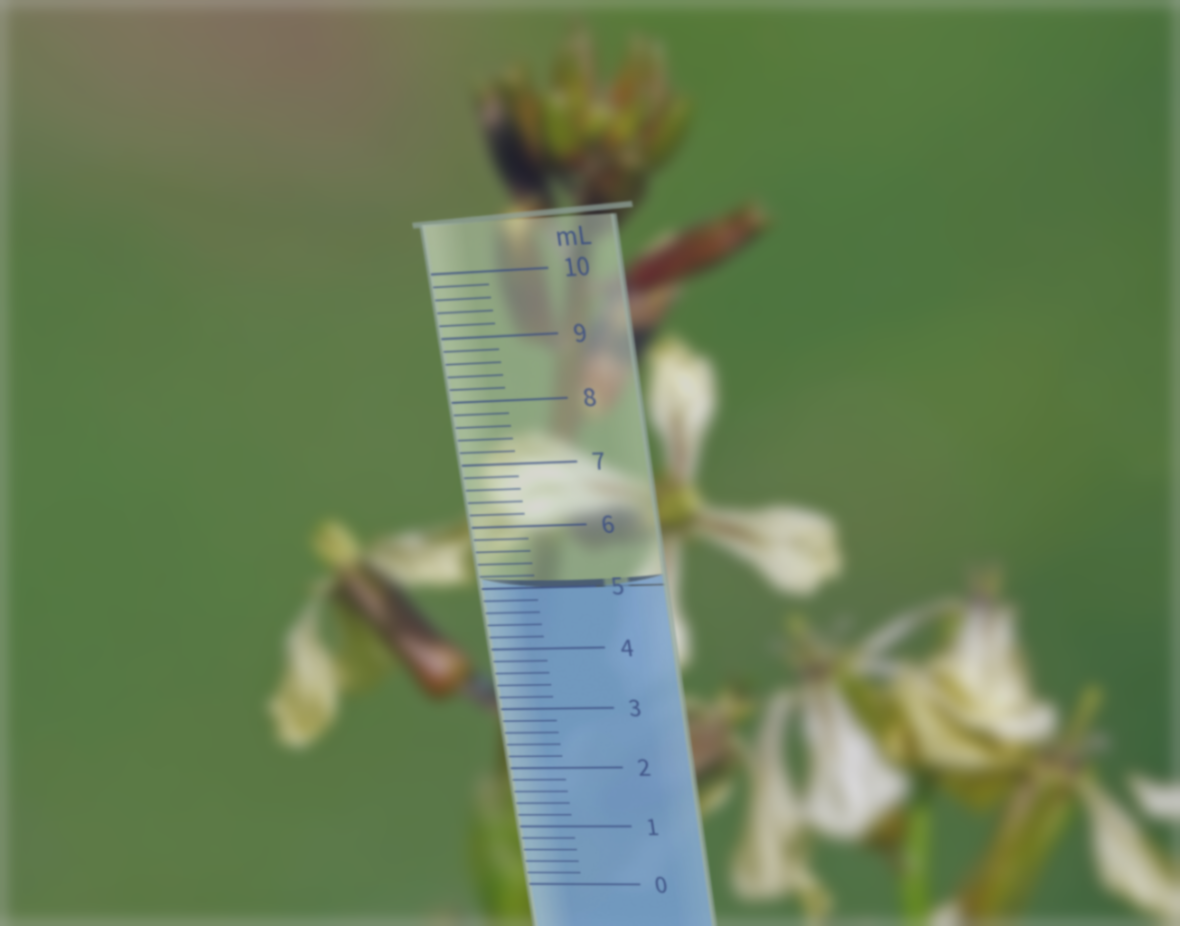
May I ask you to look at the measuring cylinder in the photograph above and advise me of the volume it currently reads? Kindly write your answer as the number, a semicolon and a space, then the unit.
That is 5; mL
